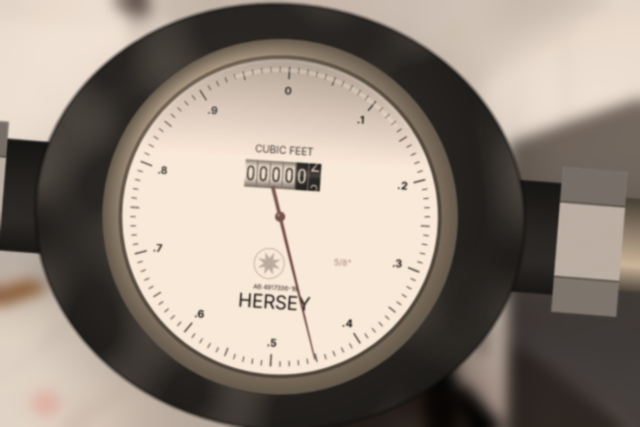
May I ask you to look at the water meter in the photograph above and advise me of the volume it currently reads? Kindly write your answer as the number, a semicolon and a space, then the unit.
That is 2.45; ft³
